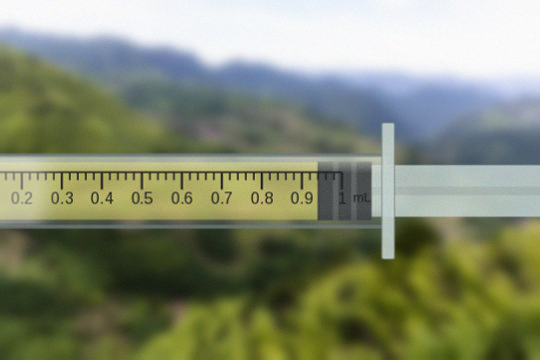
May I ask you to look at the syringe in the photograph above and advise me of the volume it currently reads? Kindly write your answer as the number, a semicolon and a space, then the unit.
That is 0.94; mL
